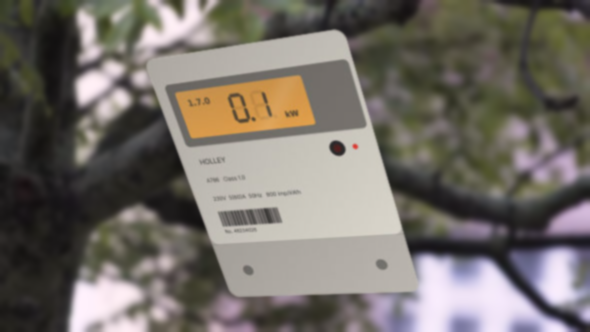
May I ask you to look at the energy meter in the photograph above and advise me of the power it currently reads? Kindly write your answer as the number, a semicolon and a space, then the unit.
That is 0.1; kW
